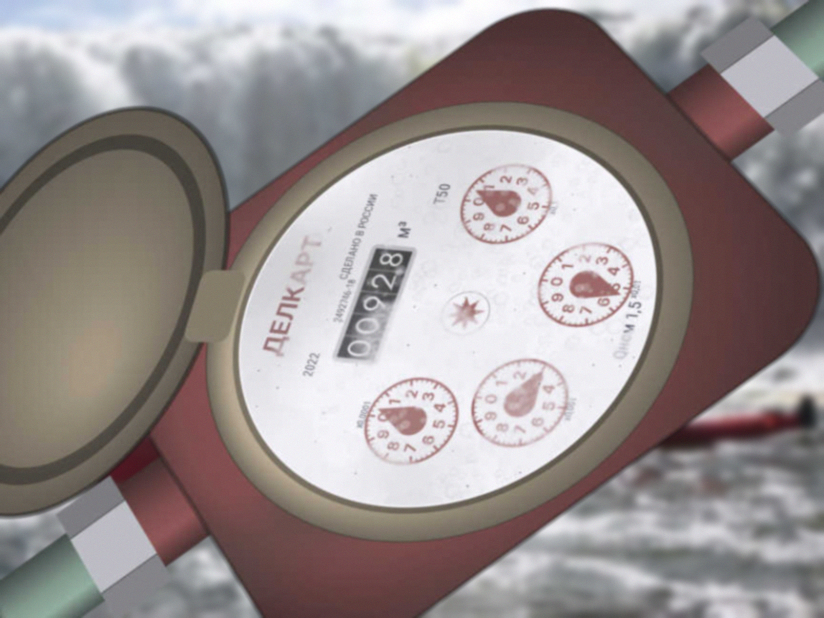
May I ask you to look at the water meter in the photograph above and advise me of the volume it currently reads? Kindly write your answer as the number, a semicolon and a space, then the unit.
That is 928.0530; m³
